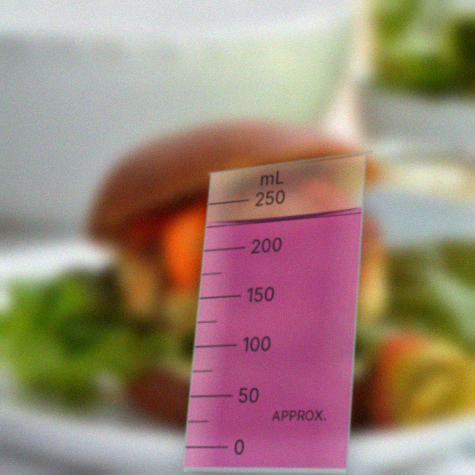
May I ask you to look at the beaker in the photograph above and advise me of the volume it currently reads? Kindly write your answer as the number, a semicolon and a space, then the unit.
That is 225; mL
